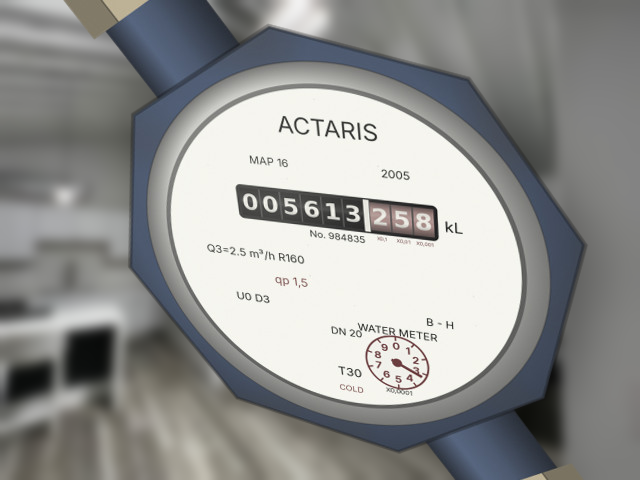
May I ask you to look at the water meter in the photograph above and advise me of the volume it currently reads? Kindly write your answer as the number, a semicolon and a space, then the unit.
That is 5613.2583; kL
